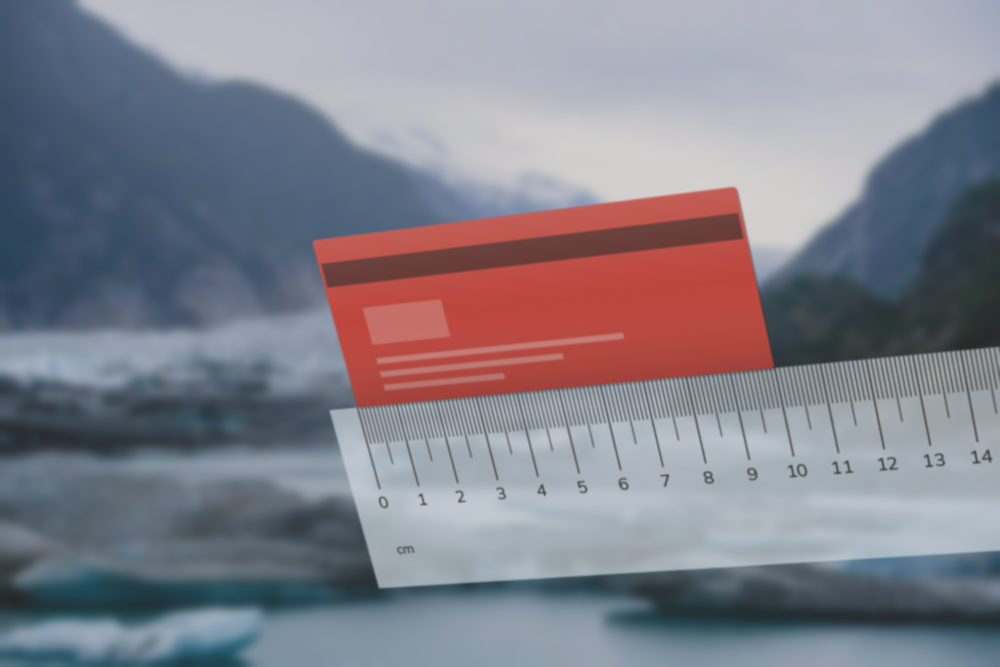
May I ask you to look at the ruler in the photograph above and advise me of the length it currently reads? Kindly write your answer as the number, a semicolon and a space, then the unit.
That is 10; cm
